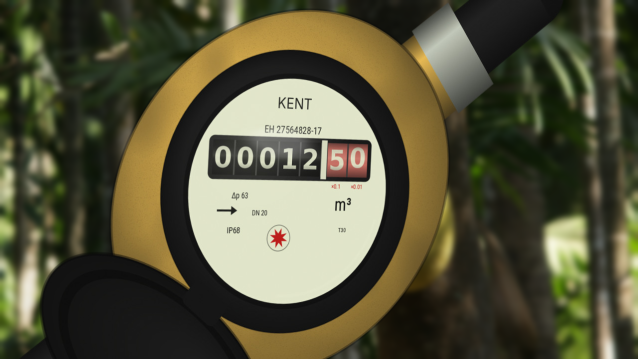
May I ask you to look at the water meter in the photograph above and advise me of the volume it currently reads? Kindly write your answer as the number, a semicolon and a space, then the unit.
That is 12.50; m³
